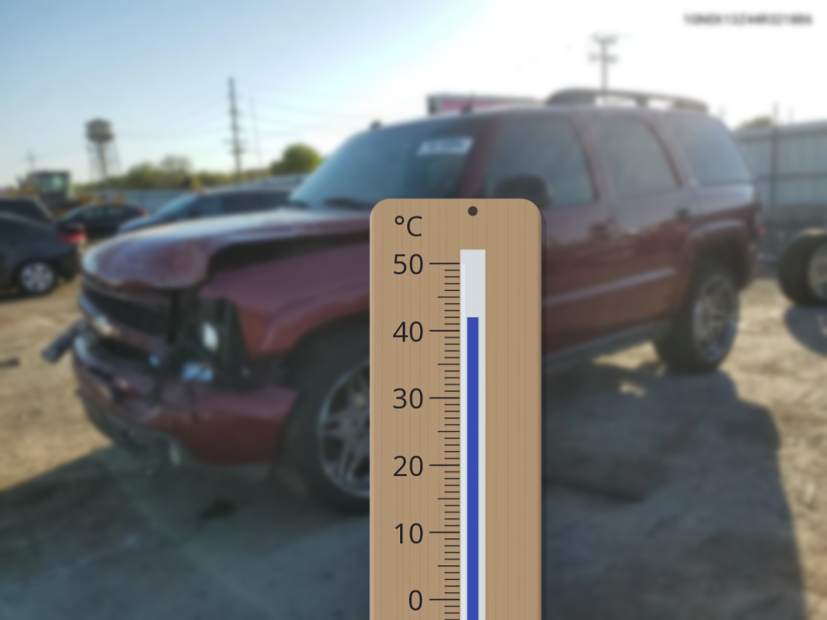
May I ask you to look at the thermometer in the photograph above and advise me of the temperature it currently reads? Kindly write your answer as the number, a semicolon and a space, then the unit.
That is 42; °C
